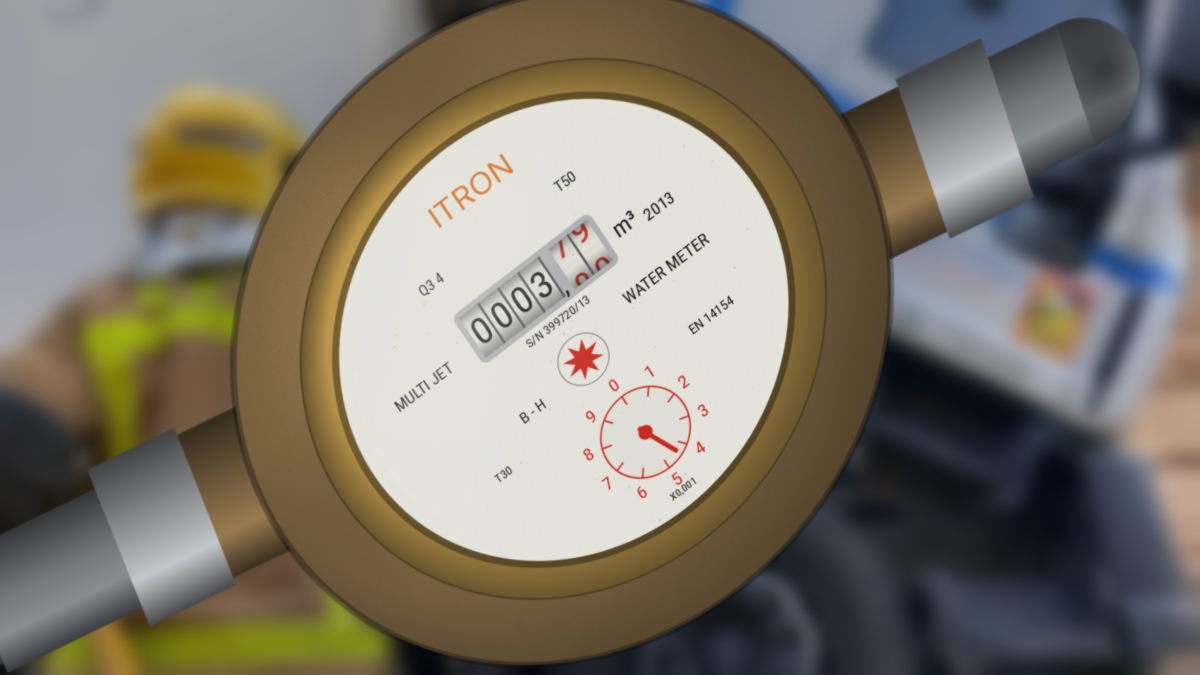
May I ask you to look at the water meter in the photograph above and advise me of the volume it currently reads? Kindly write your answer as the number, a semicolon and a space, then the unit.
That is 3.794; m³
